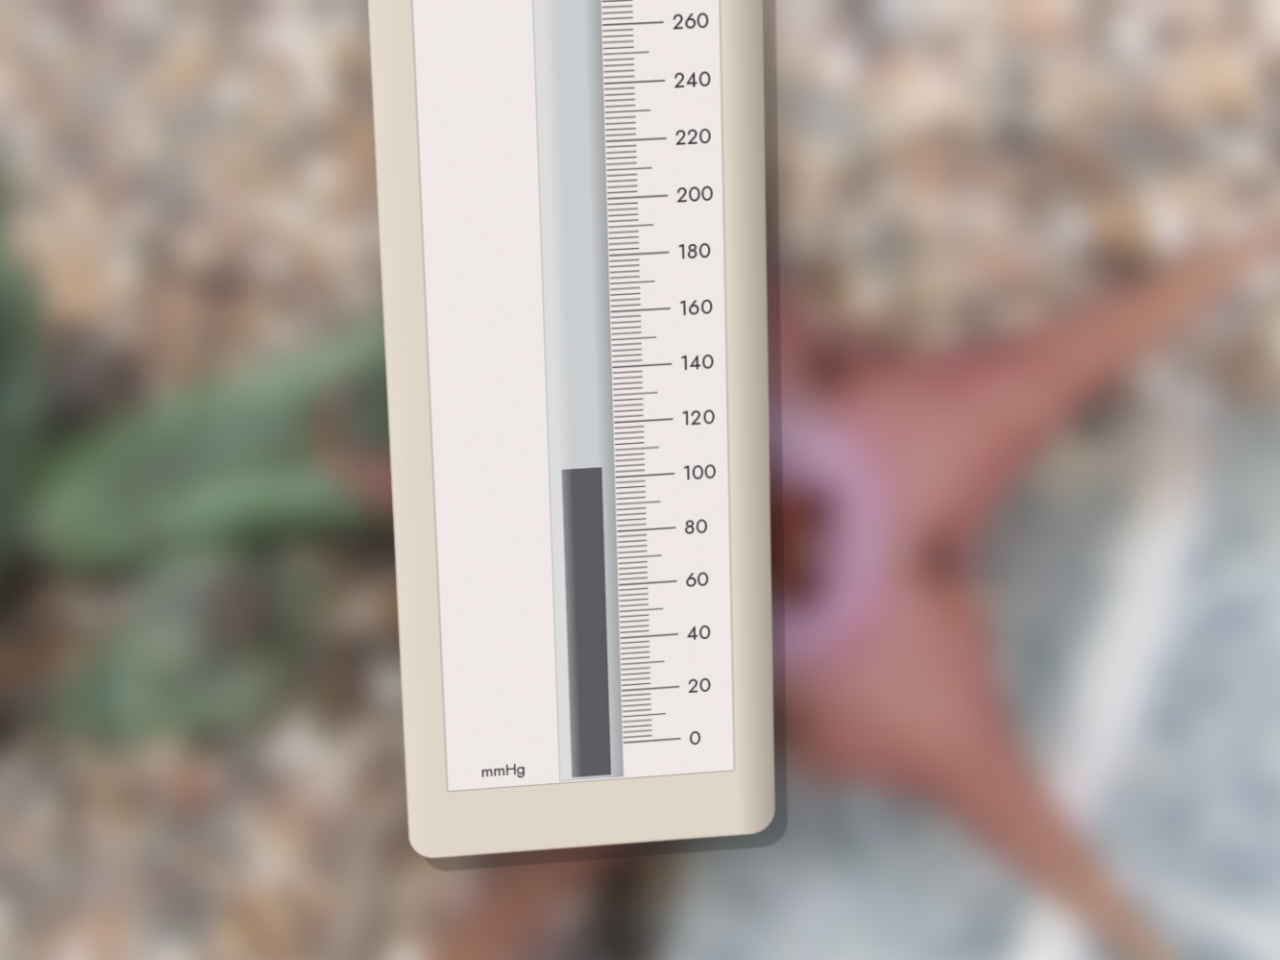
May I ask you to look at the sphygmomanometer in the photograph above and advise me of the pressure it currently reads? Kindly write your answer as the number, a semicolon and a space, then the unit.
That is 104; mmHg
